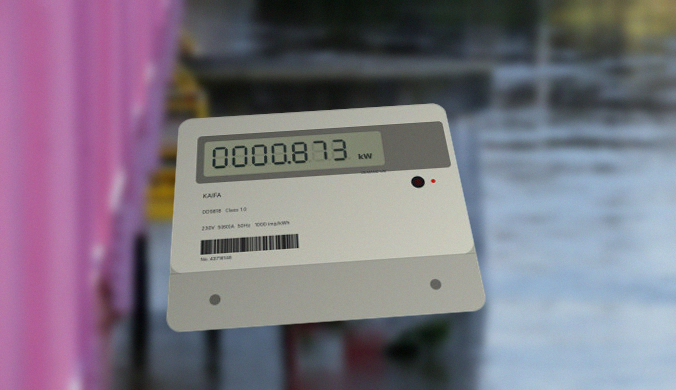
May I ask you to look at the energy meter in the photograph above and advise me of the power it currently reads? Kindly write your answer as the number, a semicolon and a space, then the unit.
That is 0.873; kW
